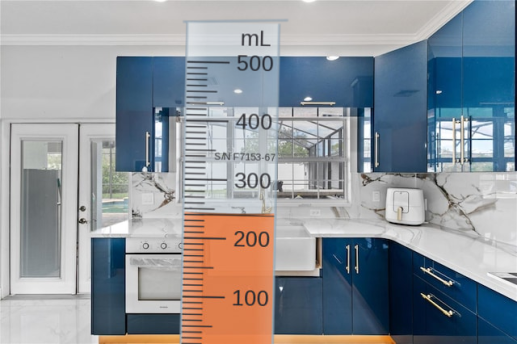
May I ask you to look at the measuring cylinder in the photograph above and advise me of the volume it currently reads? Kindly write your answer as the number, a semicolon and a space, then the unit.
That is 240; mL
